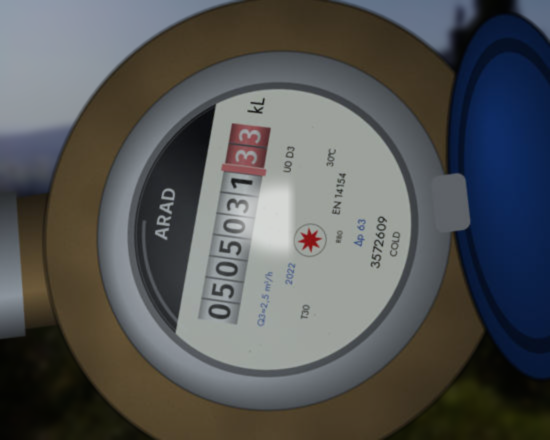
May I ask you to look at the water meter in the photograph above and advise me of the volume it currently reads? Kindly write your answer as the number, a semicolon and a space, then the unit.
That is 505031.33; kL
